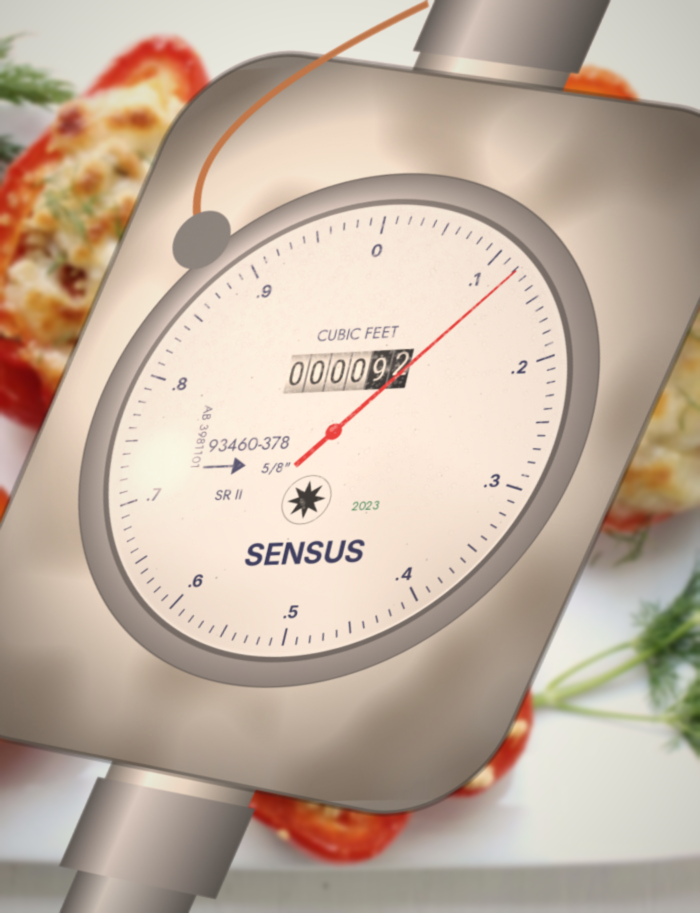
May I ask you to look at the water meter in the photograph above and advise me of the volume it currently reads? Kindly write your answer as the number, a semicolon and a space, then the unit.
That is 92.12; ft³
